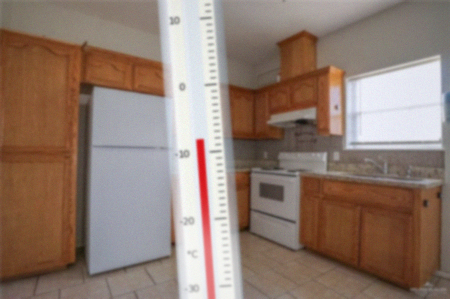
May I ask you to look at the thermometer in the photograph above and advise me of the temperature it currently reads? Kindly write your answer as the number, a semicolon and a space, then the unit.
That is -8; °C
